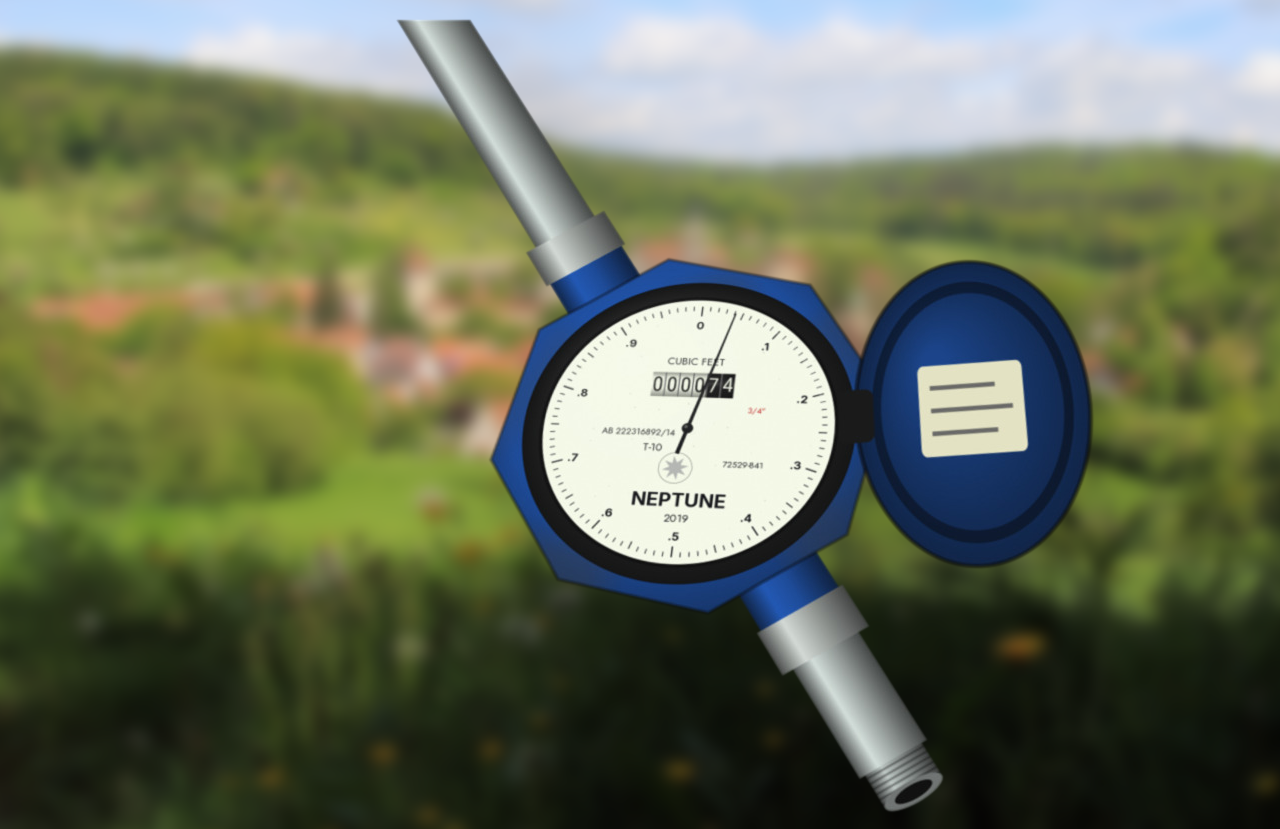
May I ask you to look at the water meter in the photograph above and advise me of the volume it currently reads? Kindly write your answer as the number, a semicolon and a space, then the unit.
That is 74.04; ft³
